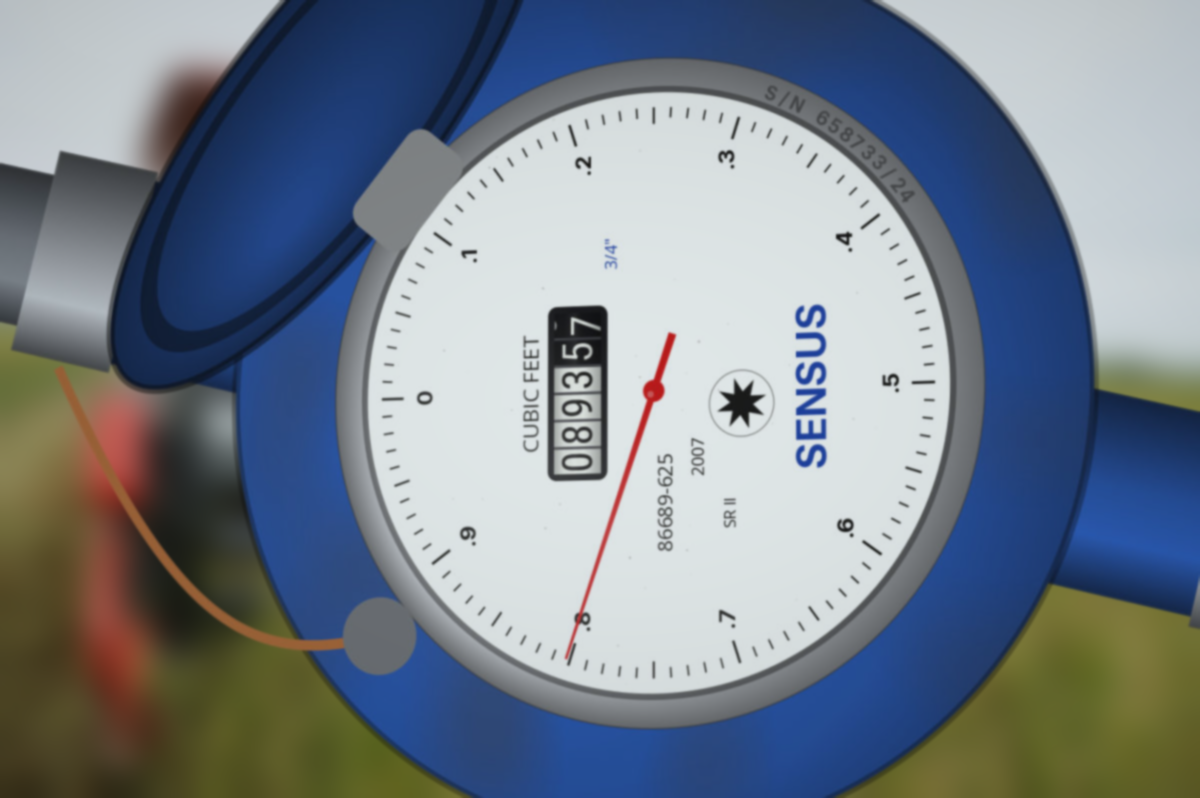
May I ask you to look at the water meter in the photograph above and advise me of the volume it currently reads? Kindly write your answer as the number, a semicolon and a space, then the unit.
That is 89356.80; ft³
